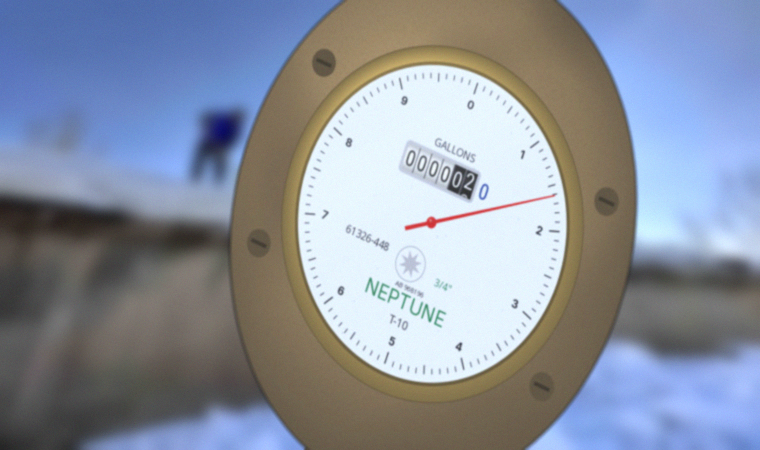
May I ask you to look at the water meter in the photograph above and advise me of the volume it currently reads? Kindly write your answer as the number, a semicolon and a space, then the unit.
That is 21.6; gal
